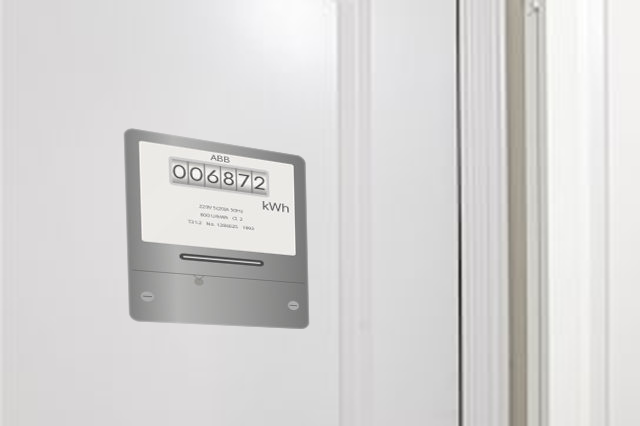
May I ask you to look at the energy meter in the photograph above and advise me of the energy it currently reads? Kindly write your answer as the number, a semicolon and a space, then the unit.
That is 6872; kWh
